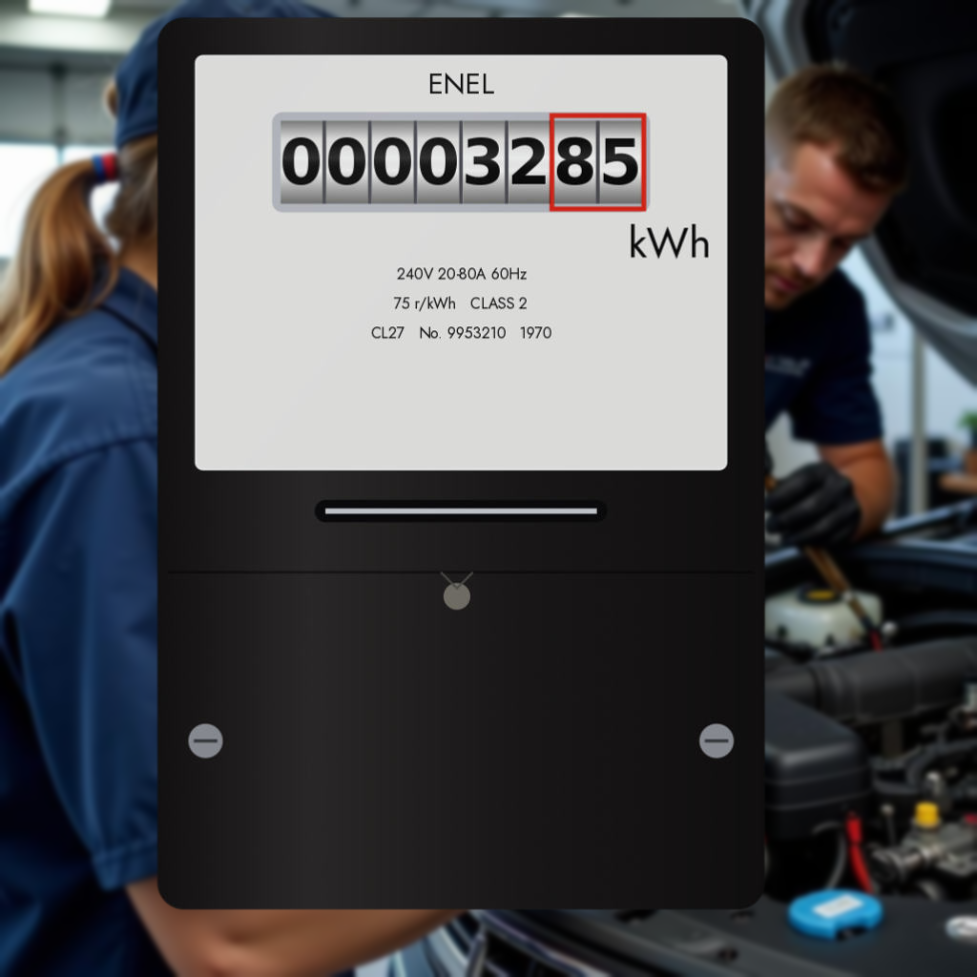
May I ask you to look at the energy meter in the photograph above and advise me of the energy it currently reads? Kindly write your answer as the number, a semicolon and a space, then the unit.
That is 32.85; kWh
